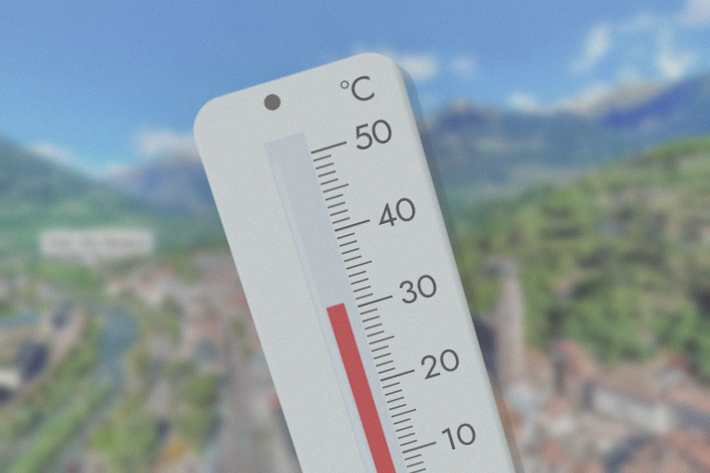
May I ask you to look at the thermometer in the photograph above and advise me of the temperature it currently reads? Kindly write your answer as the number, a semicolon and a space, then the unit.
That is 31; °C
